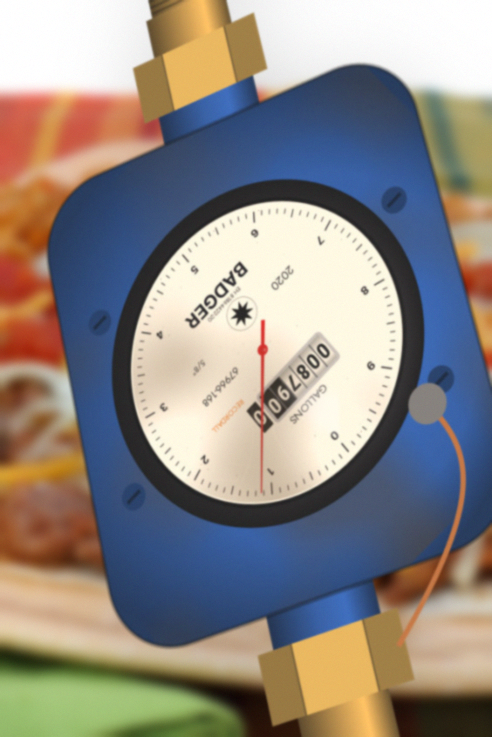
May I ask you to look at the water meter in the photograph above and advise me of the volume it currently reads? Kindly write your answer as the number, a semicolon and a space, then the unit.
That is 87901.1; gal
